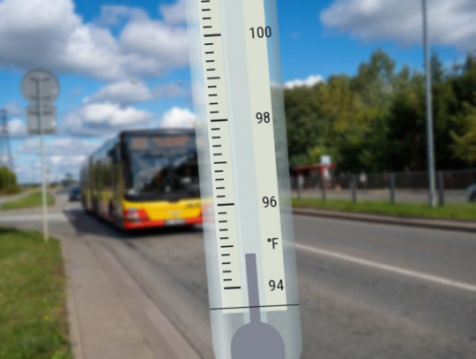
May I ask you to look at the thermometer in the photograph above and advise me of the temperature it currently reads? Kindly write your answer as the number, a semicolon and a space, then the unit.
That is 94.8; °F
